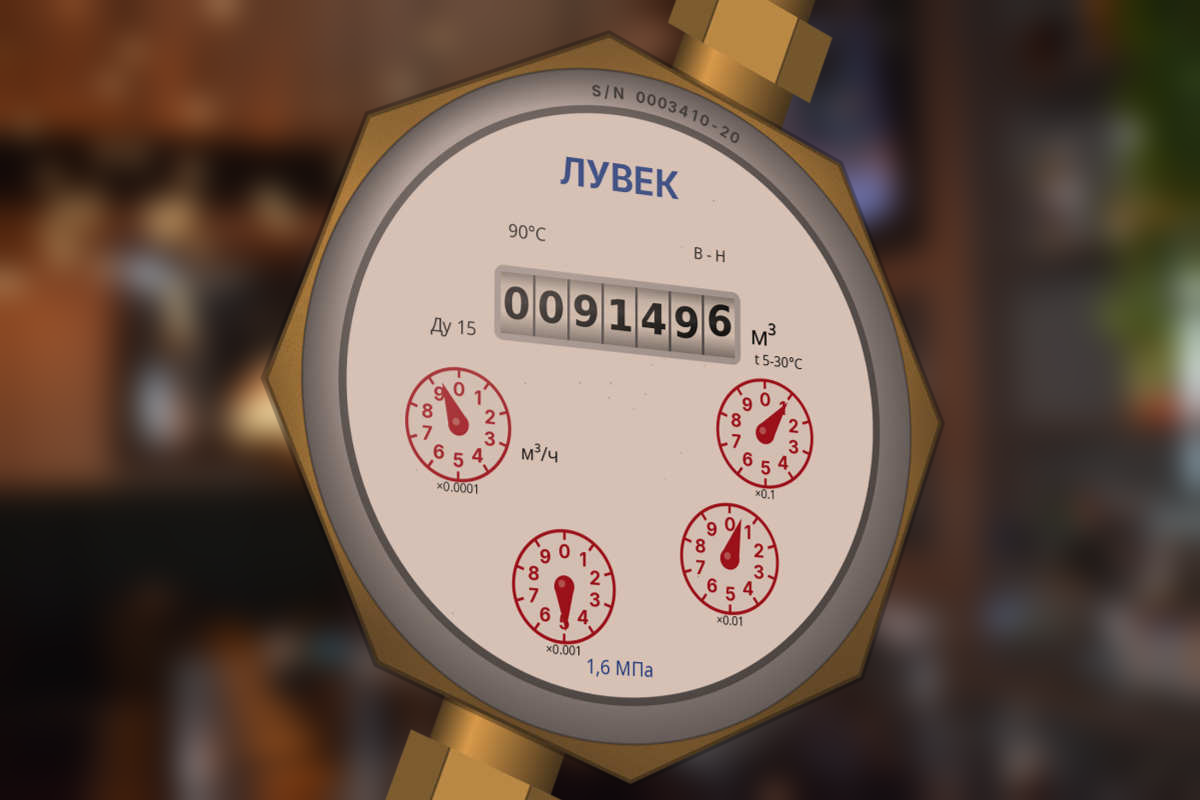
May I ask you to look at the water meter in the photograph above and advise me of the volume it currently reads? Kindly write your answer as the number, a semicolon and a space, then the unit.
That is 91496.1049; m³
